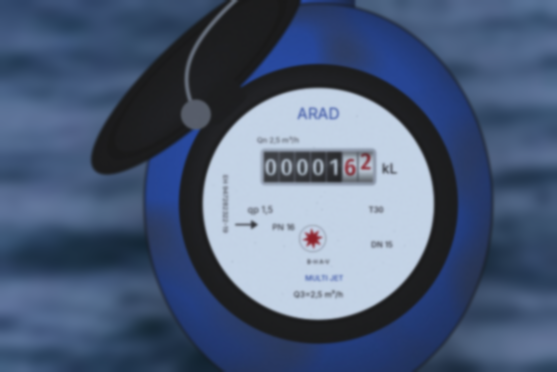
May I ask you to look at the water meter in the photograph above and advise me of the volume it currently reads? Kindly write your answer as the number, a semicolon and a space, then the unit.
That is 1.62; kL
